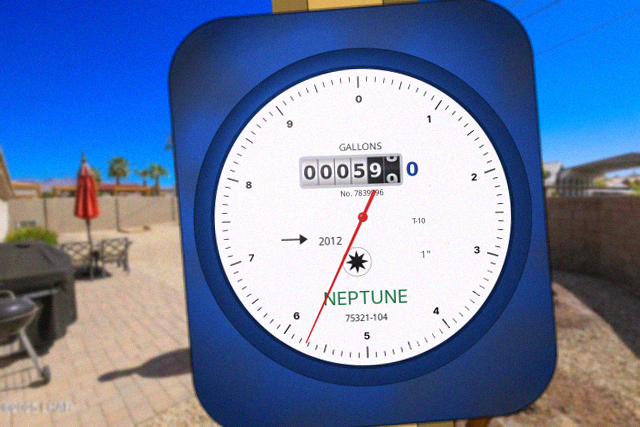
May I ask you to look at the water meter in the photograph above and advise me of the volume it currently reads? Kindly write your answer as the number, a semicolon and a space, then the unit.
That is 5985.7; gal
